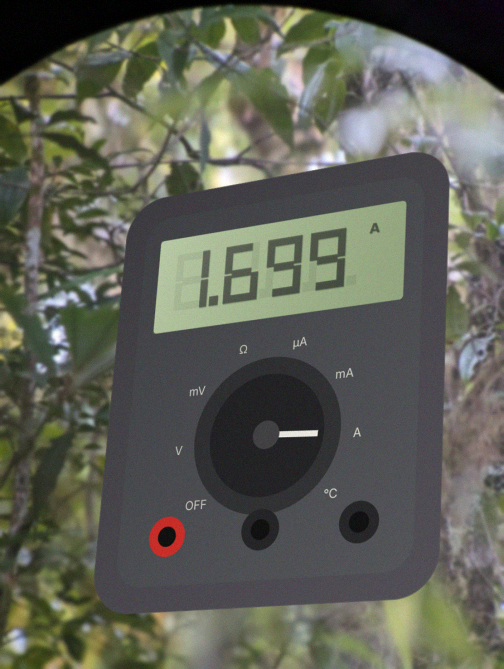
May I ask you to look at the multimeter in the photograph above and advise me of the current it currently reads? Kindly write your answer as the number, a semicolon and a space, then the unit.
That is 1.699; A
